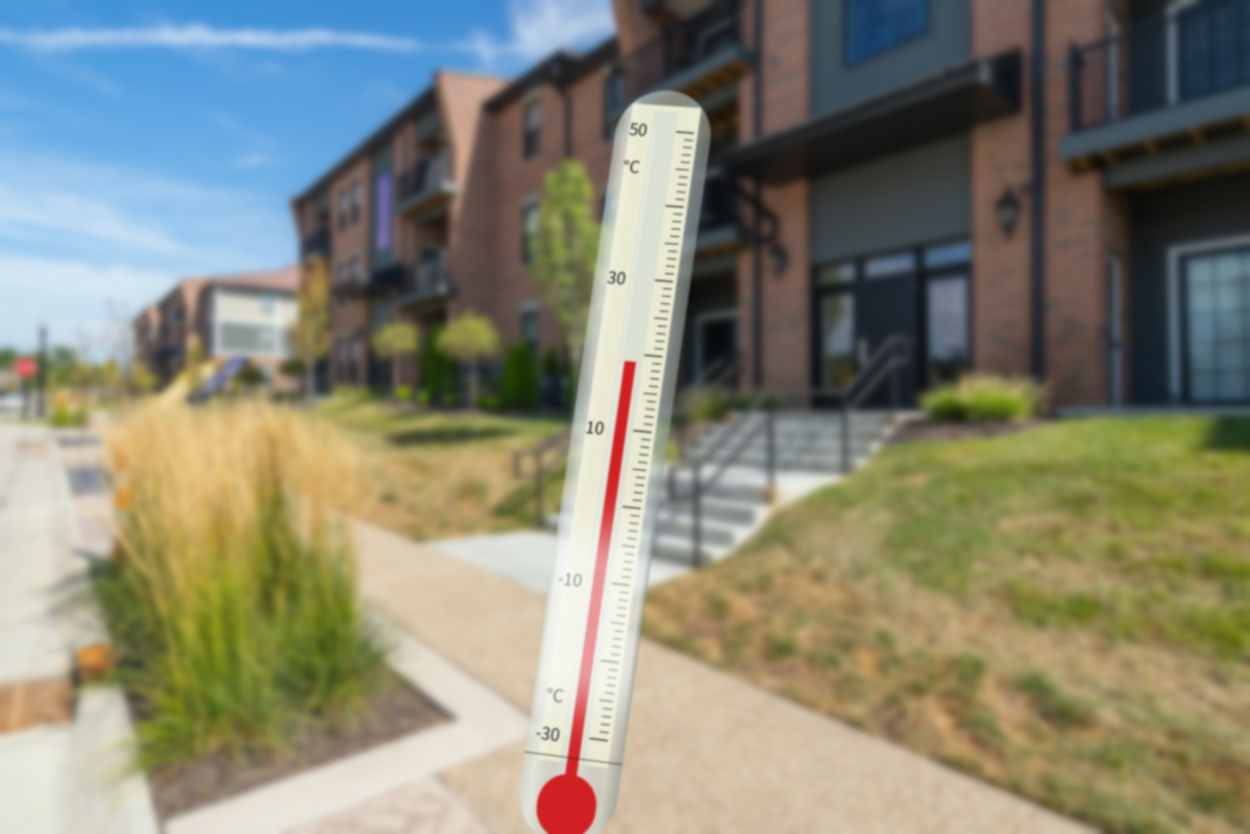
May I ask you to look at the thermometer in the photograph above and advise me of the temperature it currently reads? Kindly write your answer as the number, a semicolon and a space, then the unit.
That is 19; °C
